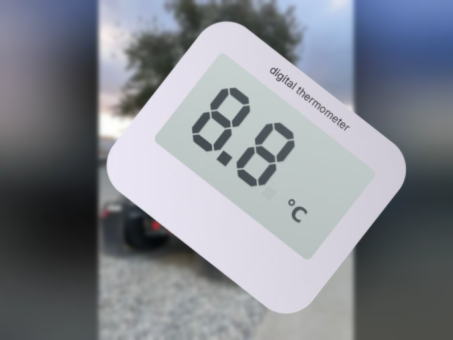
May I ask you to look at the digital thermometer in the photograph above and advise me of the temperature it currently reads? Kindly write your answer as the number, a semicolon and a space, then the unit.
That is 8.8; °C
